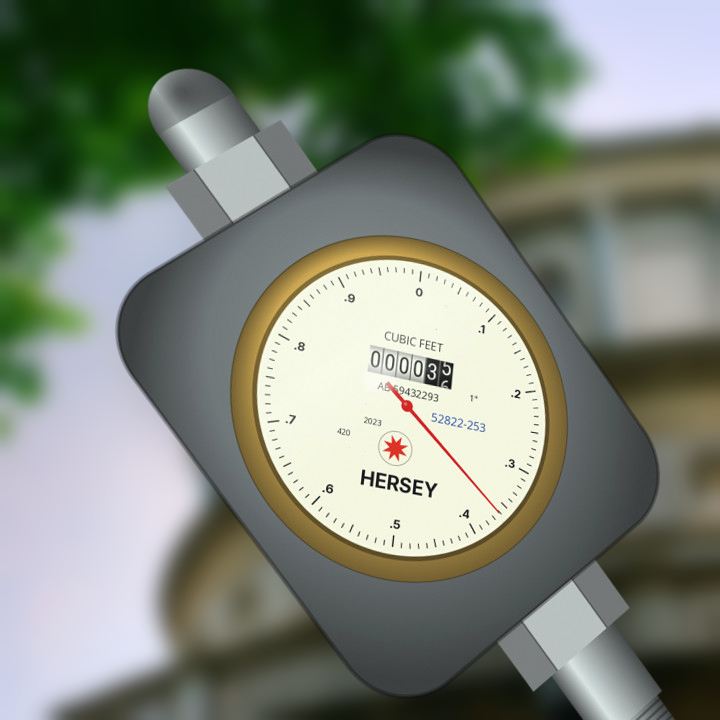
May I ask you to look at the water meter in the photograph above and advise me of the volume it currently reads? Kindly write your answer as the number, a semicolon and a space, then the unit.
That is 35.36; ft³
